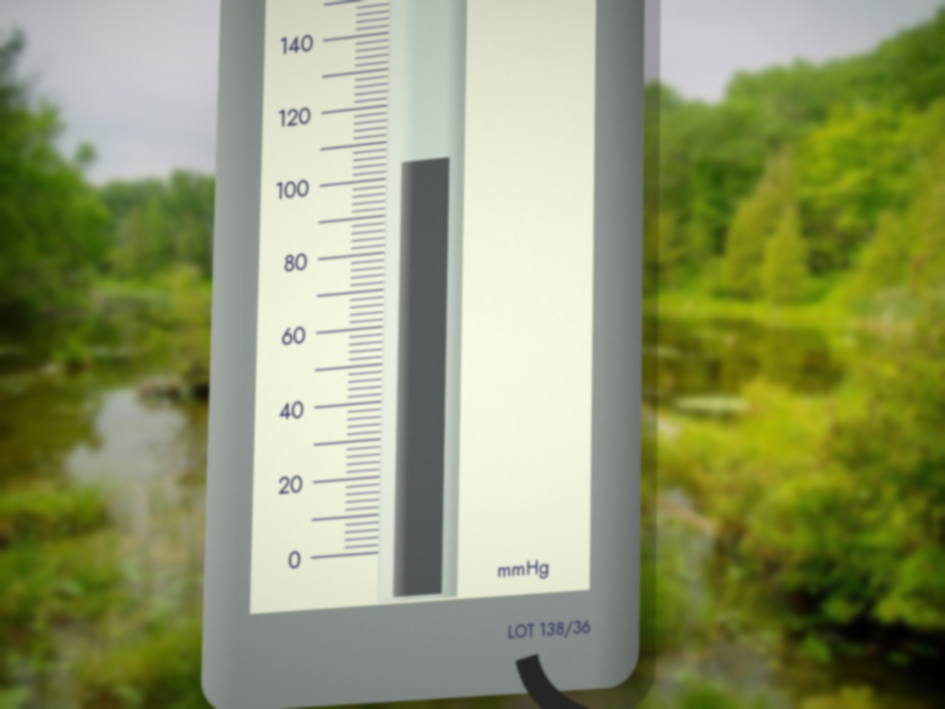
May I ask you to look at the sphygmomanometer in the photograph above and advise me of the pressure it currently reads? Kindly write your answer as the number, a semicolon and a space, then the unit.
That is 104; mmHg
